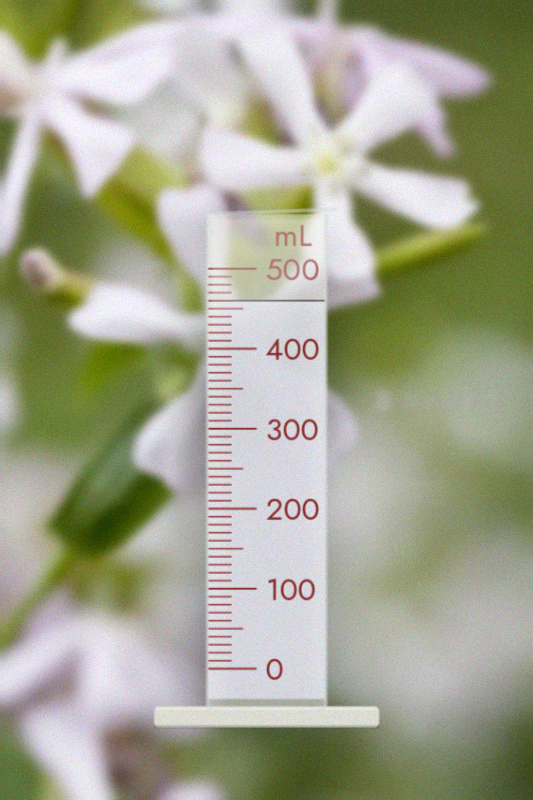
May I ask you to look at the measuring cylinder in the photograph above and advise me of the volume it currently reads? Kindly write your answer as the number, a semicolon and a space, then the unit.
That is 460; mL
